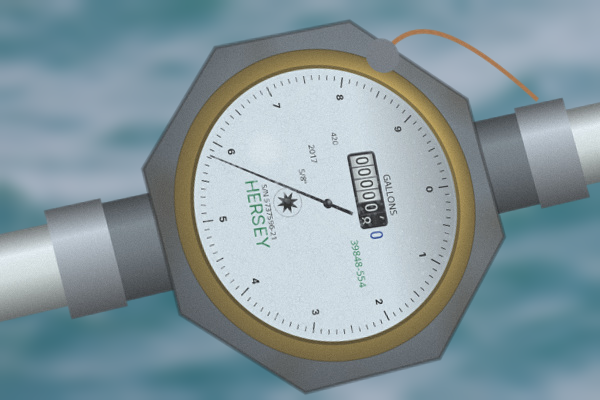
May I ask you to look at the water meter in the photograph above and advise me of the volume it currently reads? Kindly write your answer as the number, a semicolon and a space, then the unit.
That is 75.8; gal
